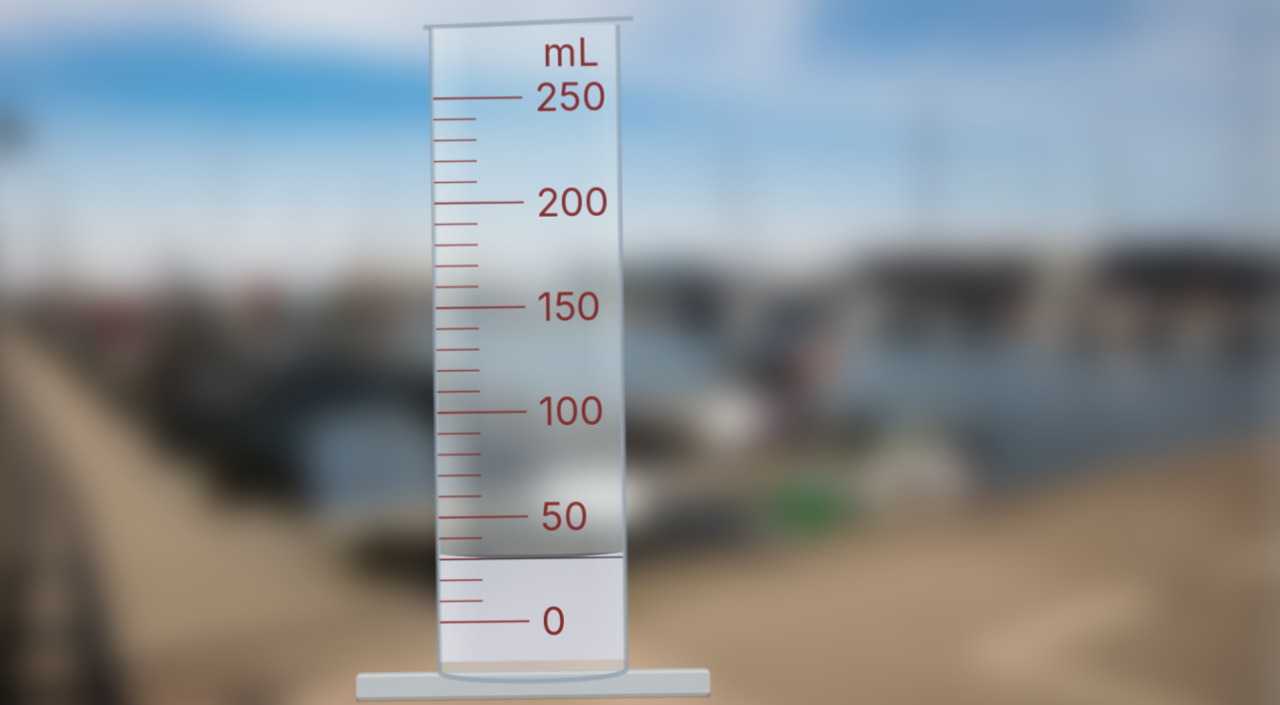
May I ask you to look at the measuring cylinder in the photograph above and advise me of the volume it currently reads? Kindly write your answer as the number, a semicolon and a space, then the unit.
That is 30; mL
